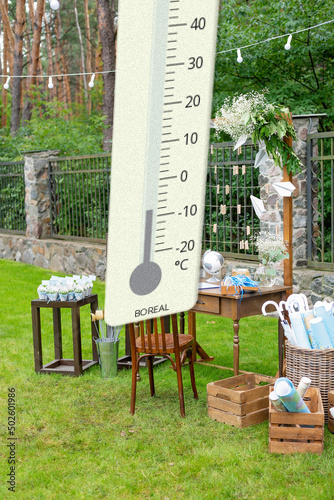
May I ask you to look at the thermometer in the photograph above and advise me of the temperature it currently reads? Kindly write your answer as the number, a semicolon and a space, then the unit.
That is -8; °C
